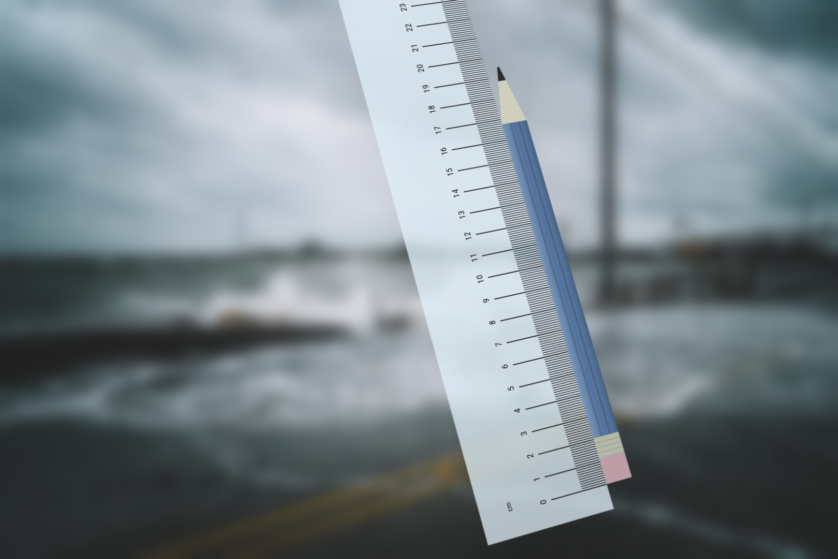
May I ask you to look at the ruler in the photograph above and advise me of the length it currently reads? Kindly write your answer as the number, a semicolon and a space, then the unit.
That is 19.5; cm
